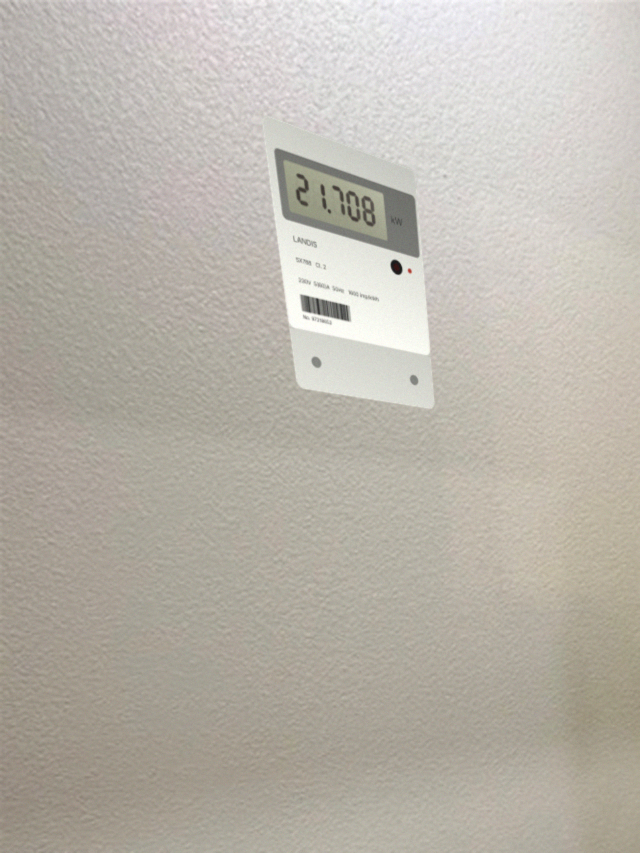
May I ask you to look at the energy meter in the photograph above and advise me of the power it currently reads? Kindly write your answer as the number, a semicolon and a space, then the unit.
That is 21.708; kW
